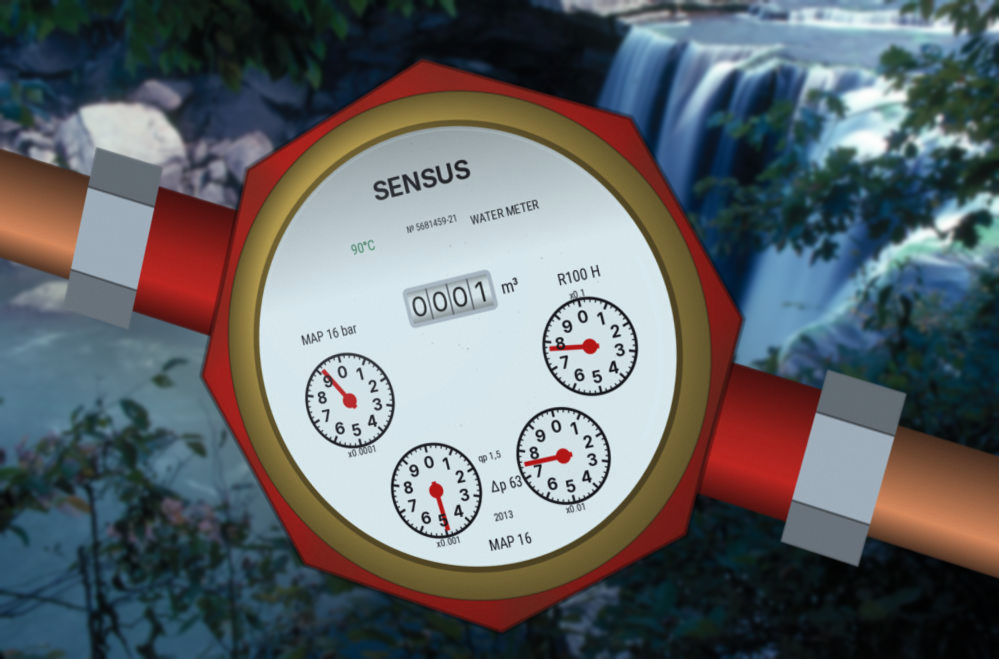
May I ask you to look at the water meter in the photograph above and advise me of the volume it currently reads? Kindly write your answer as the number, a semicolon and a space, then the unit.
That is 1.7749; m³
